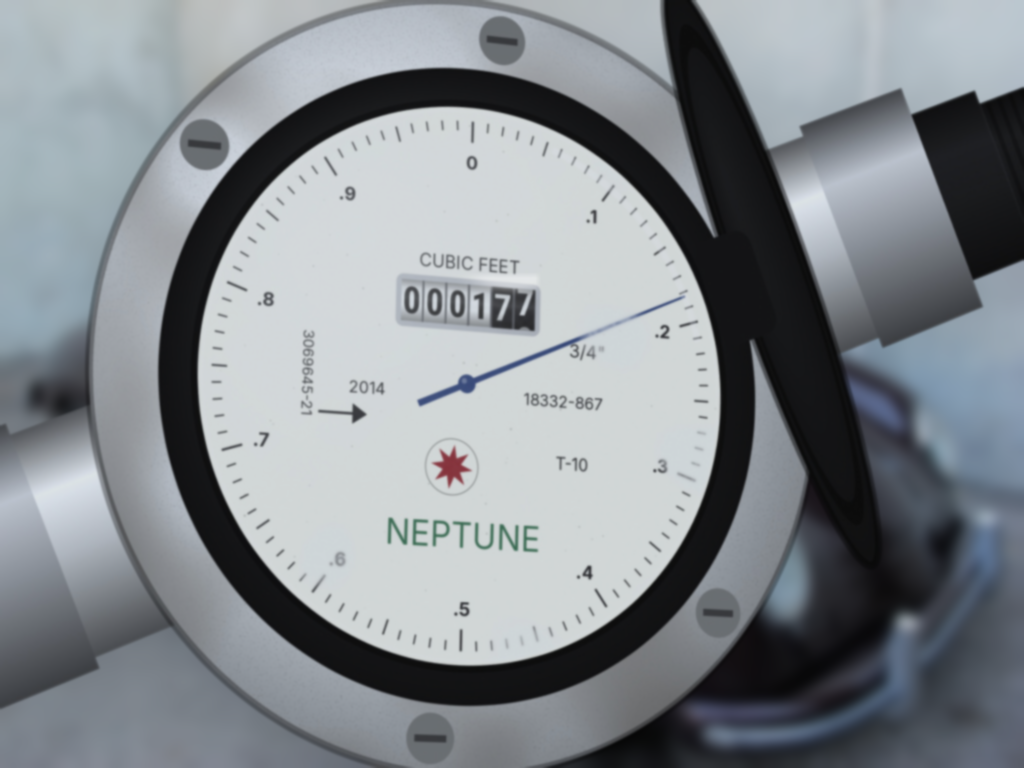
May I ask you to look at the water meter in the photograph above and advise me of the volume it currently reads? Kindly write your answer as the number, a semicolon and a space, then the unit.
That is 177.18; ft³
